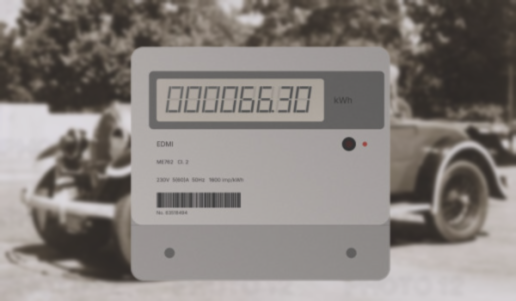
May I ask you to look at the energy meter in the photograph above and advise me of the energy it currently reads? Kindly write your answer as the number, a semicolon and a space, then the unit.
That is 66.30; kWh
